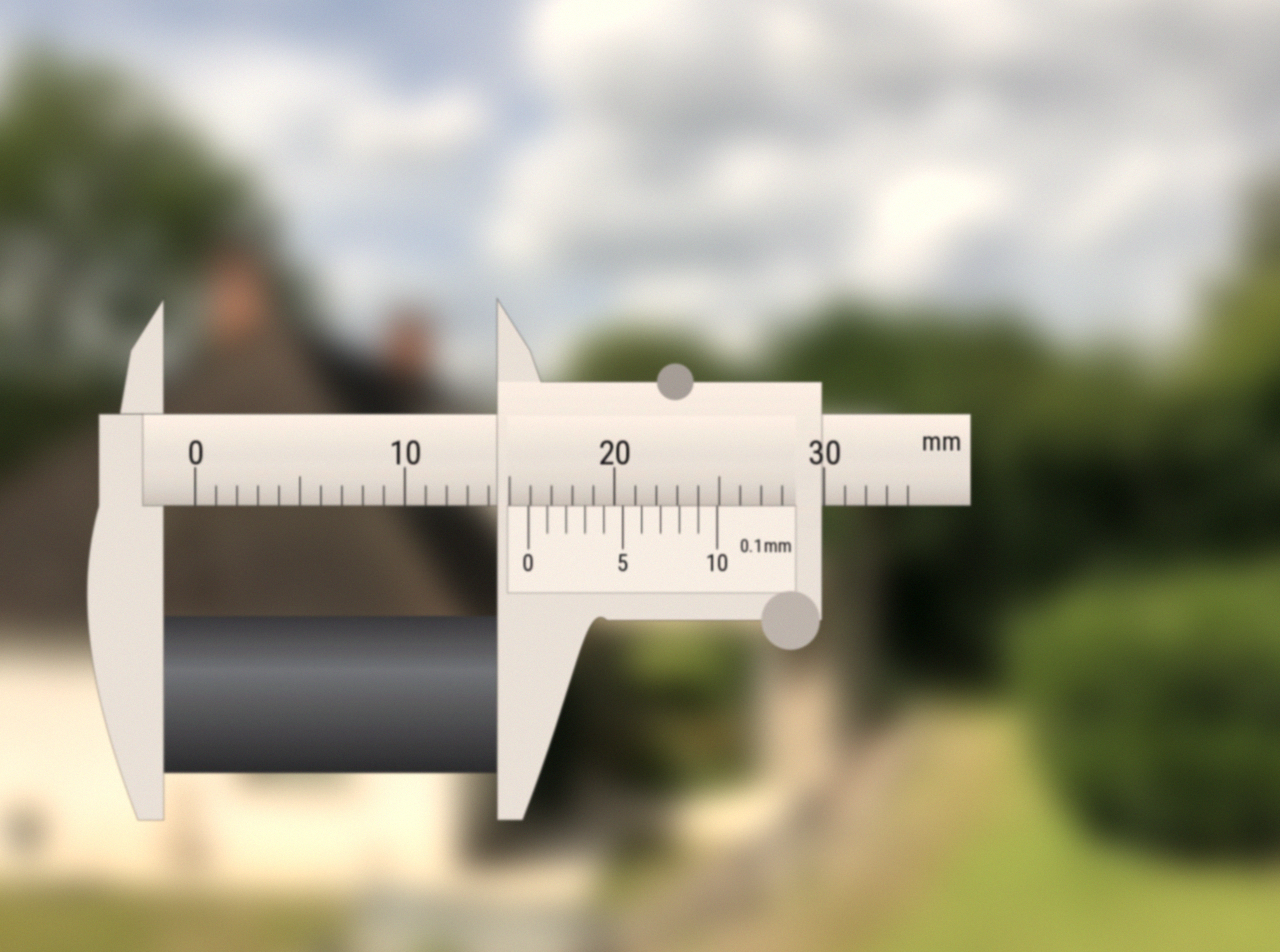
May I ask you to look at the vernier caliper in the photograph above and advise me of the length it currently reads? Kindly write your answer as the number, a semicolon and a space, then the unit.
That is 15.9; mm
